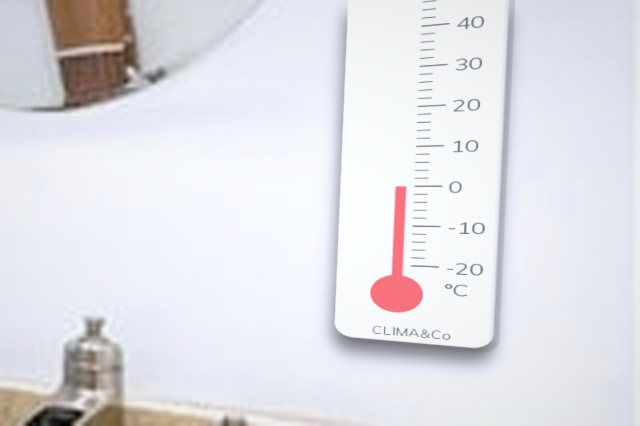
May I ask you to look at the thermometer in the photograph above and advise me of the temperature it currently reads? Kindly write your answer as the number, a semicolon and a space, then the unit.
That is 0; °C
